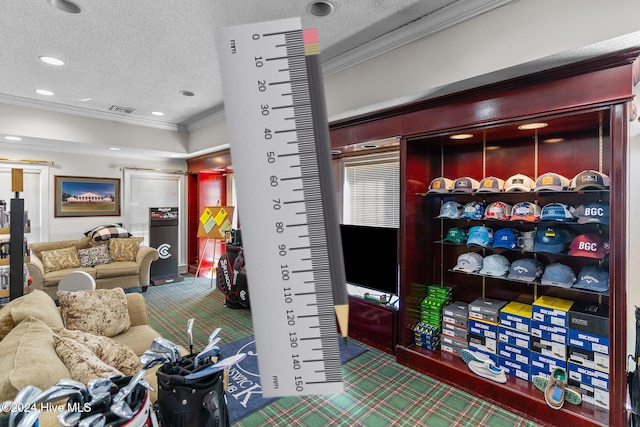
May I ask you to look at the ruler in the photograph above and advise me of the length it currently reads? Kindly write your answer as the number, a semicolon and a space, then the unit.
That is 135; mm
